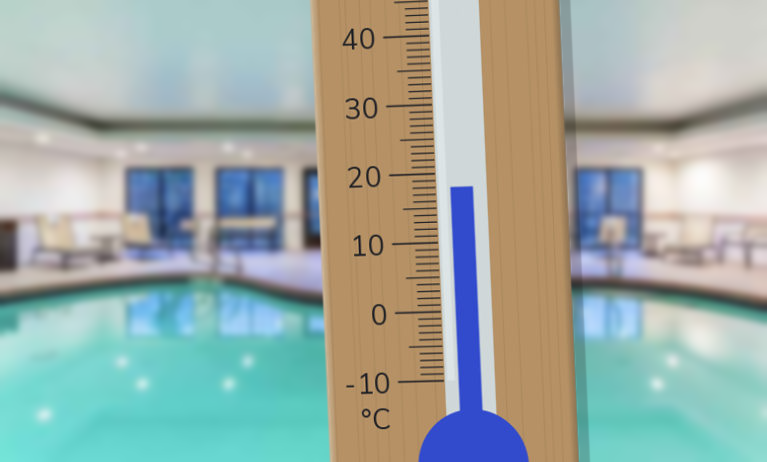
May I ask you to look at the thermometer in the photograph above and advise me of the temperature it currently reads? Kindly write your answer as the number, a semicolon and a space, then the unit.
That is 18; °C
